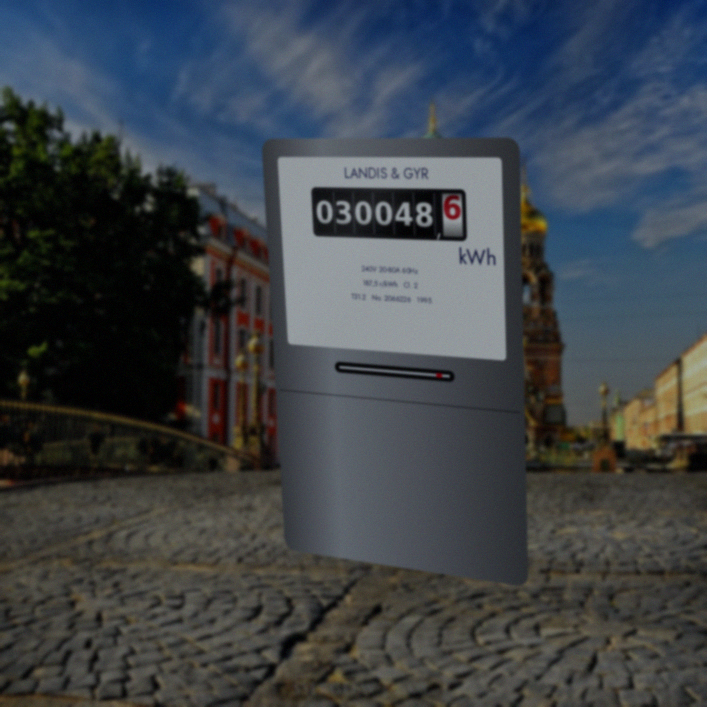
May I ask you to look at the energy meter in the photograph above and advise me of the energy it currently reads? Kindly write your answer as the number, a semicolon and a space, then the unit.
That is 30048.6; kWh
